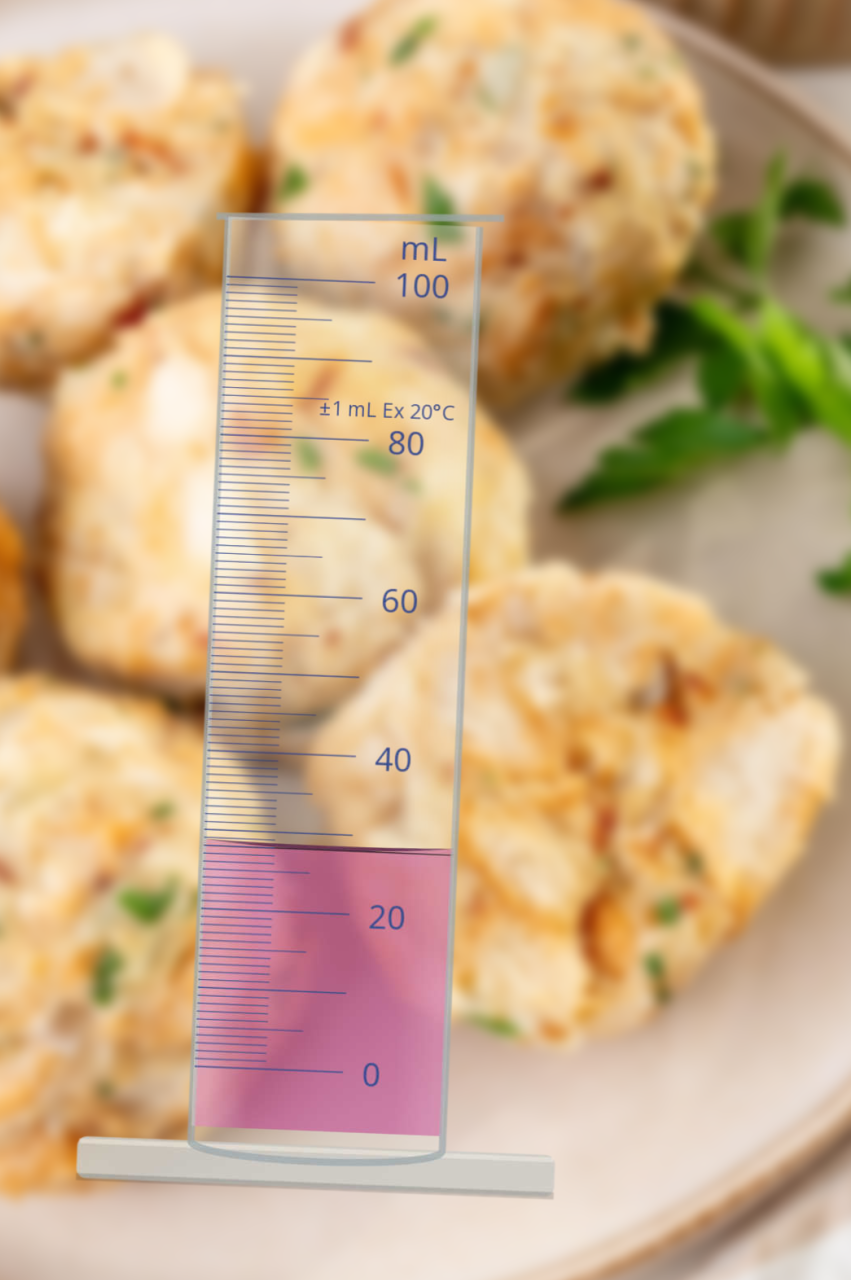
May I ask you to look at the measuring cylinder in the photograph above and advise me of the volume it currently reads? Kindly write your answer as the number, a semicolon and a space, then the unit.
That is 28; mL
